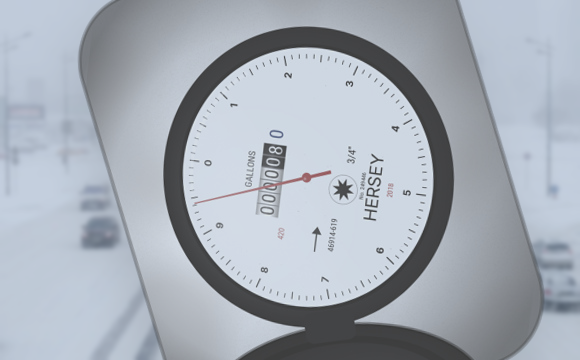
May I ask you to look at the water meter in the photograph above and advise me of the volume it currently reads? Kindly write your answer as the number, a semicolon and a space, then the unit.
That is 79.4; gal
